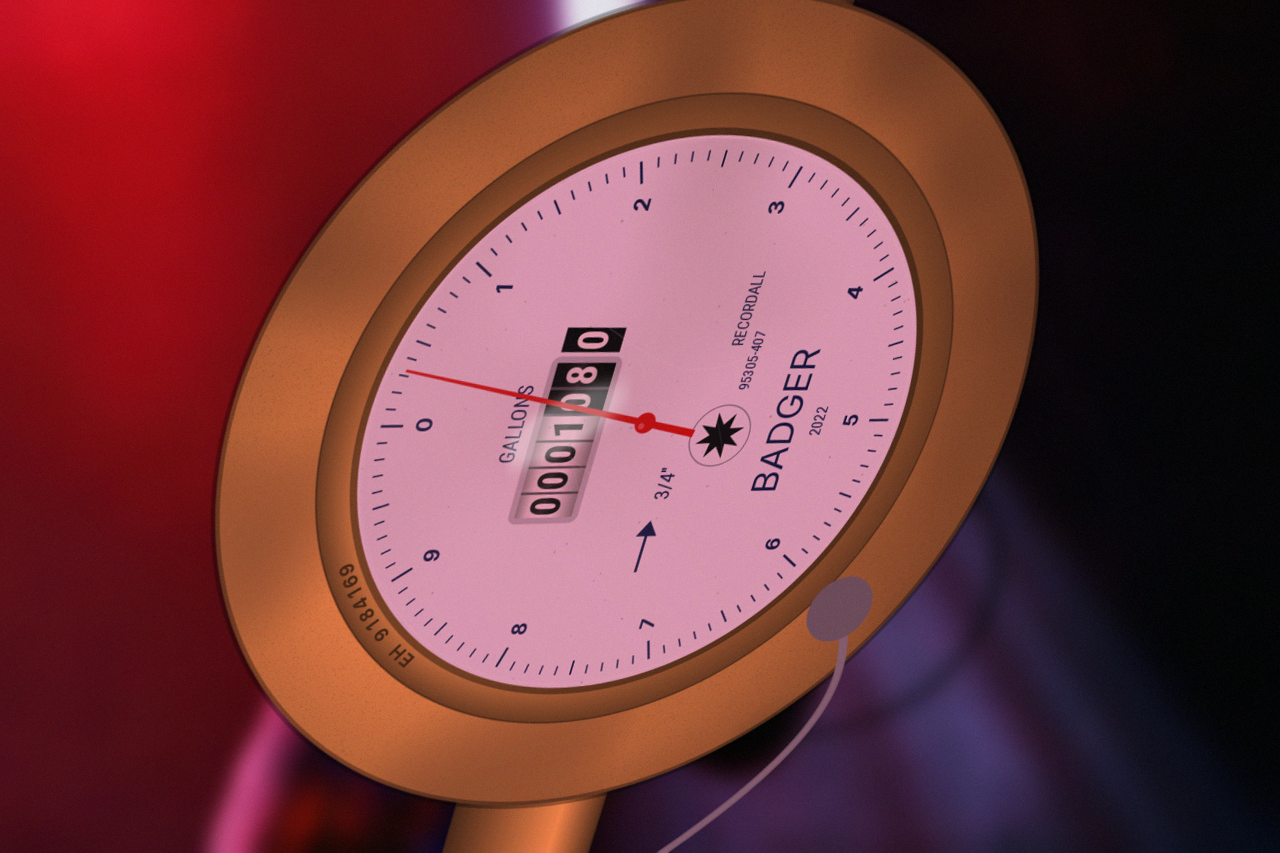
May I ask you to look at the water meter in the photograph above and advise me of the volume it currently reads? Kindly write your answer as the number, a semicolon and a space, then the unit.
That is 1080.3; gal
